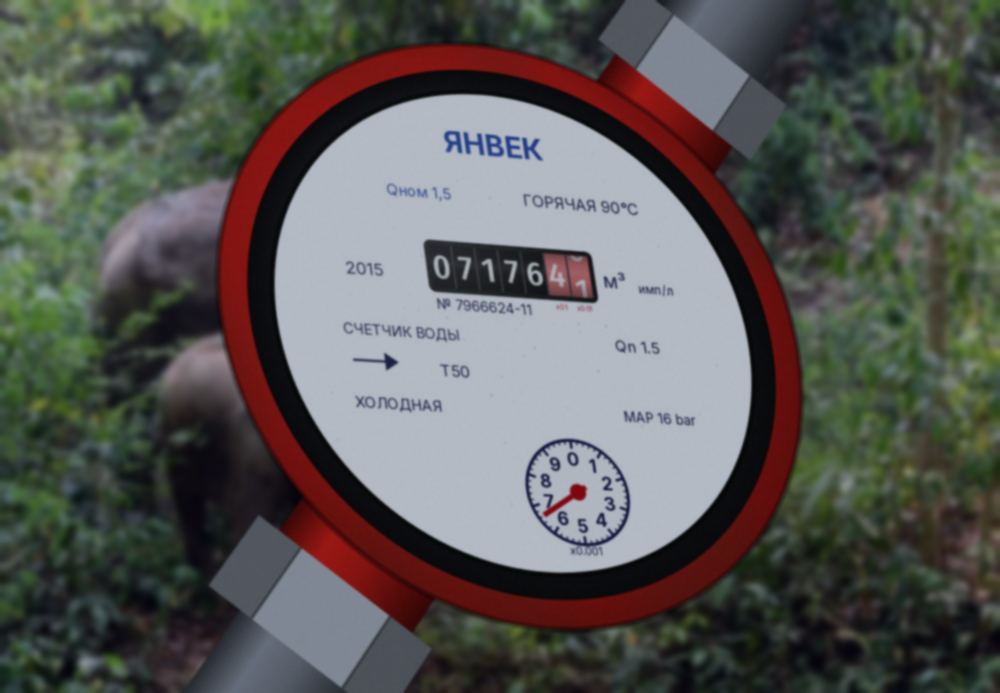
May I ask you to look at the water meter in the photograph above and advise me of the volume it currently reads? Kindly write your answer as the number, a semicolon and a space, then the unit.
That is 7176.406; m³
